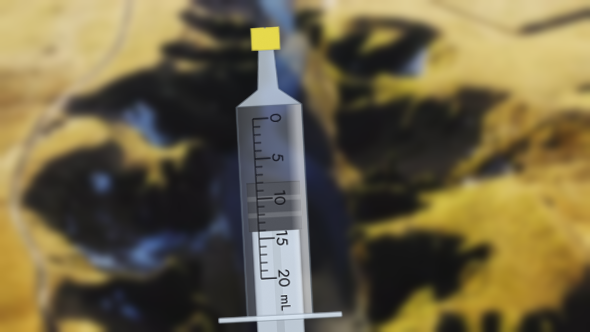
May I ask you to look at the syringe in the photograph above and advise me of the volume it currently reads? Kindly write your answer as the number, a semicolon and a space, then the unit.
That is 8; mL
